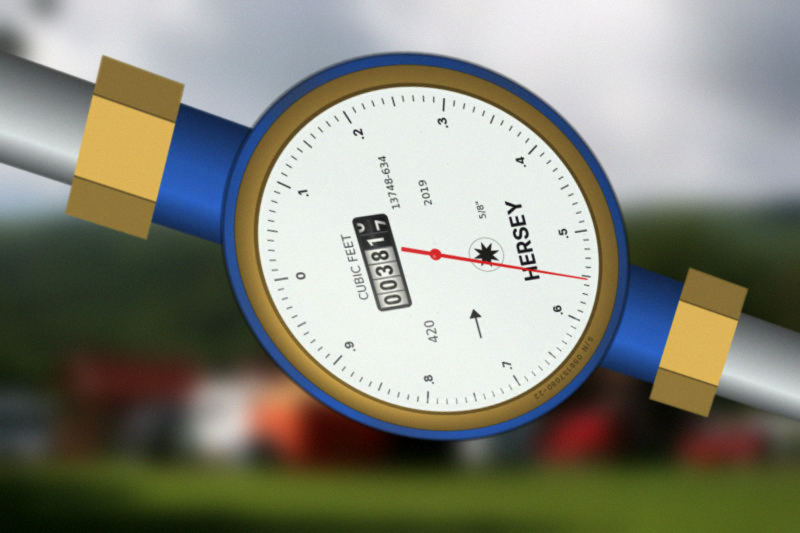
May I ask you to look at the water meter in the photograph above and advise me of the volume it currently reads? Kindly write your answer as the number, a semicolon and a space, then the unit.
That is 3816.55; ft³
